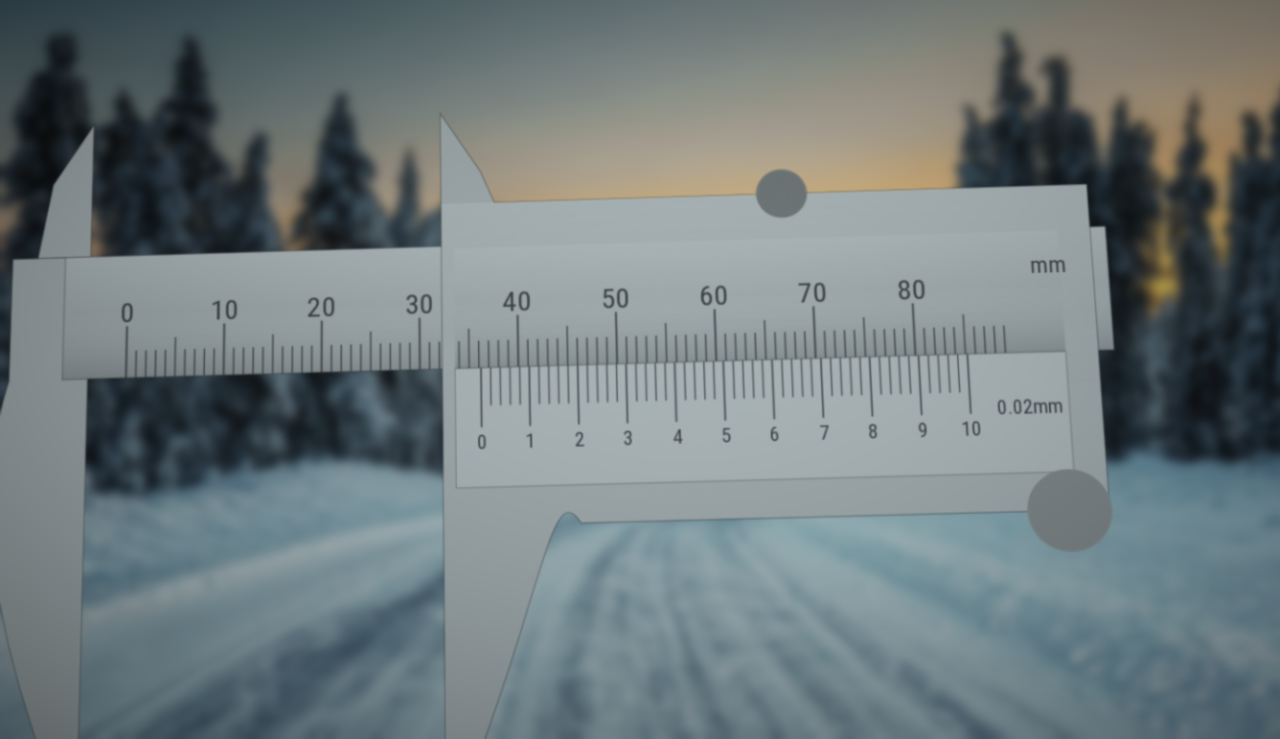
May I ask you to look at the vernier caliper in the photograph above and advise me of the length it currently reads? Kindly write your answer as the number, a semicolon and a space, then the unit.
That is 36.2; mm
